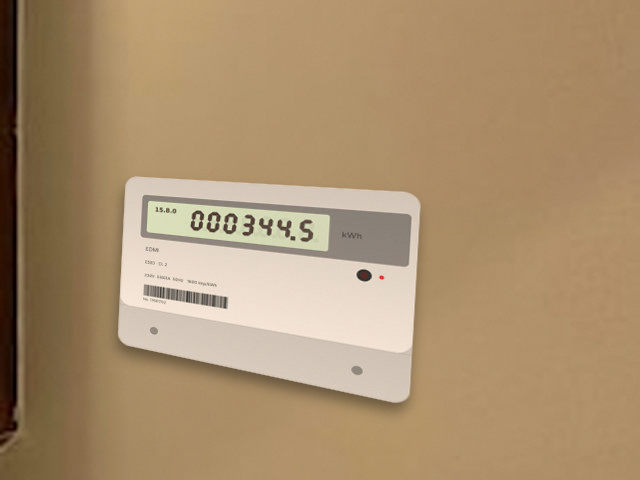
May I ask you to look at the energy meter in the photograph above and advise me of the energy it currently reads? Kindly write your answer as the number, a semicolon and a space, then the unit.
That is 344.5; kWh
